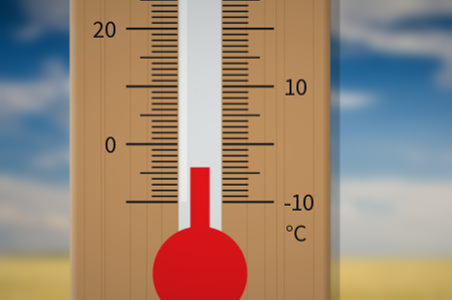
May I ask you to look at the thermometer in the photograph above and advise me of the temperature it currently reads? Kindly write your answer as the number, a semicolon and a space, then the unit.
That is -4; °C
